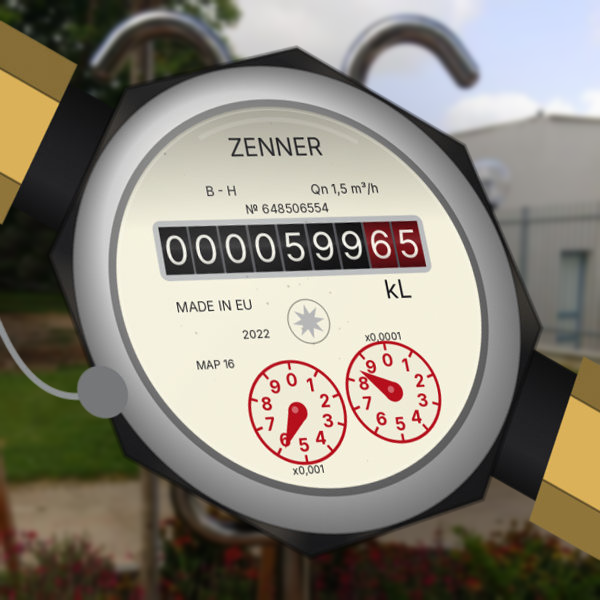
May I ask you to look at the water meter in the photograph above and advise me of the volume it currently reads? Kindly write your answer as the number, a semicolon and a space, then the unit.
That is 599.6558; kL
